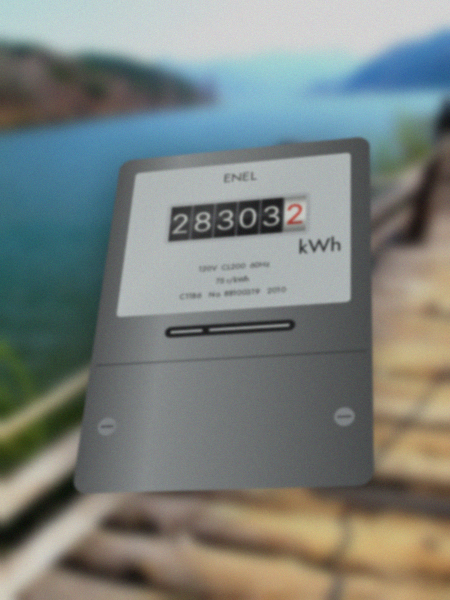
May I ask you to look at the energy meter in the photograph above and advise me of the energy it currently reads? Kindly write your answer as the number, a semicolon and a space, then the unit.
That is 28303.2; kWh
